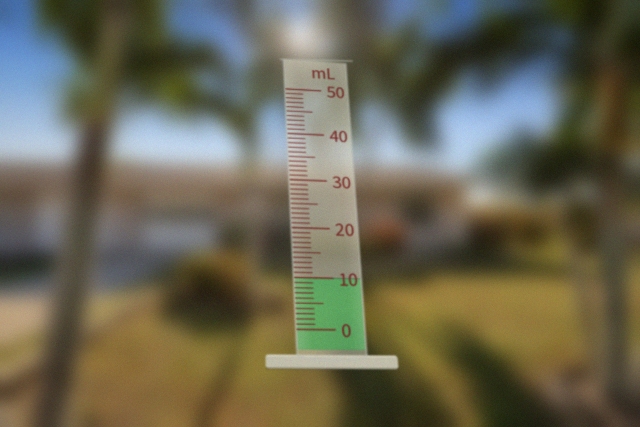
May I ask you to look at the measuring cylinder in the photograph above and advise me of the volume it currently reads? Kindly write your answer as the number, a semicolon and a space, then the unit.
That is 10; mL
